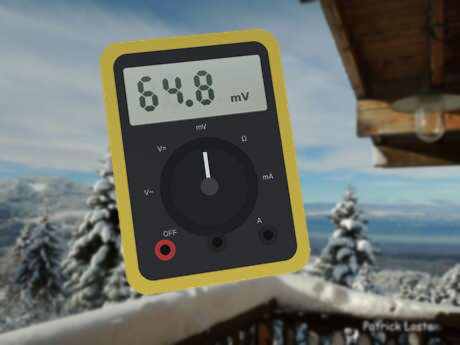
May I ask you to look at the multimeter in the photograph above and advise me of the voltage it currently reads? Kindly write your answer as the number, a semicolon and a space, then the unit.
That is 64.8; mV
